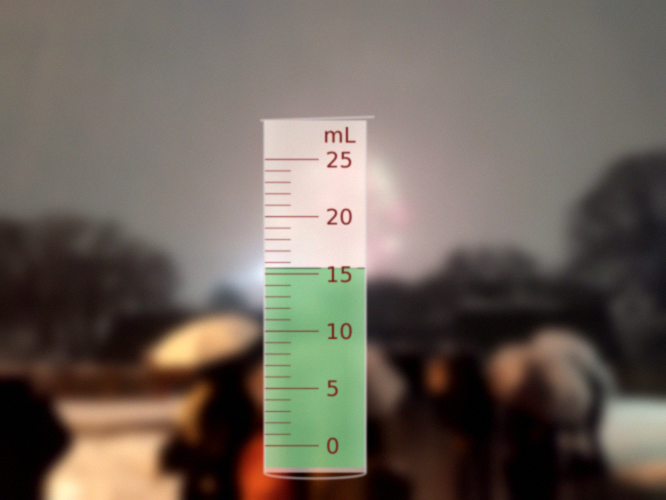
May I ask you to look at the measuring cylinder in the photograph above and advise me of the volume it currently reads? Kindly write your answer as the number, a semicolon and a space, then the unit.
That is 15.5; mL
